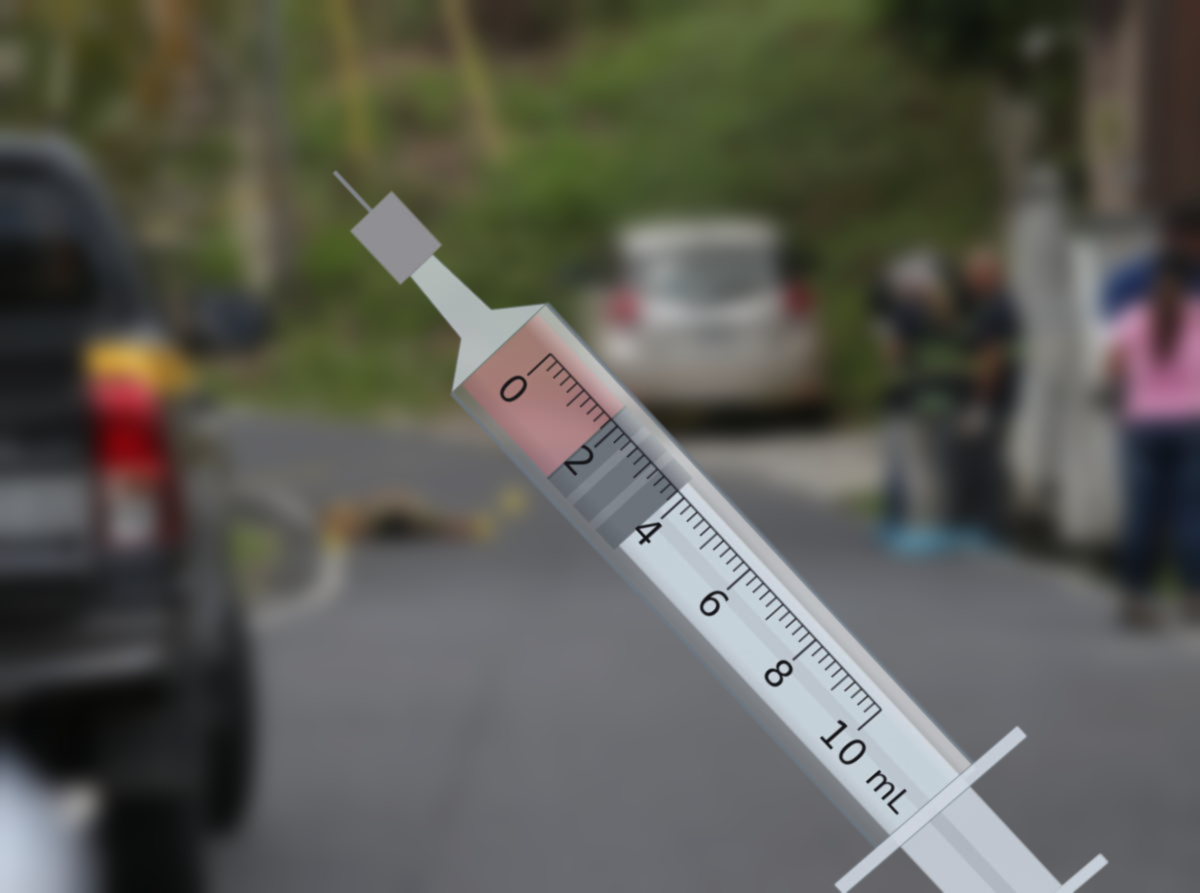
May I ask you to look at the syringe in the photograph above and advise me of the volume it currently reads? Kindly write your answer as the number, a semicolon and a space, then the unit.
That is 1.8; mL
